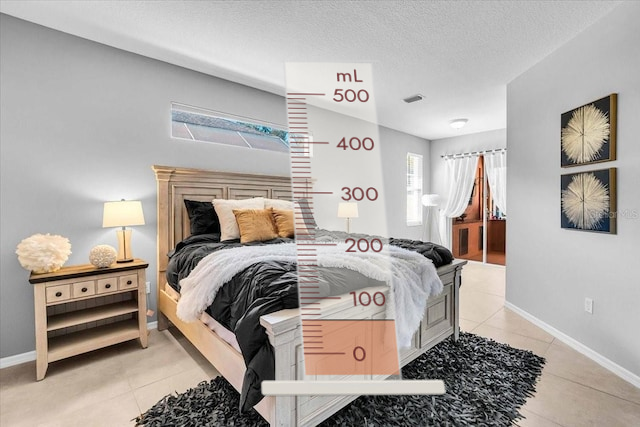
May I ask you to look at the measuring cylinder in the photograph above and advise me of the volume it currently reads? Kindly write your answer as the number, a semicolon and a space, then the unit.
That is 60; mL
